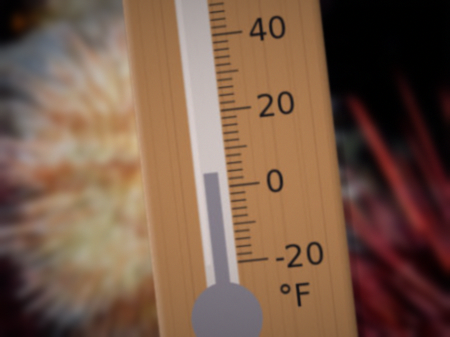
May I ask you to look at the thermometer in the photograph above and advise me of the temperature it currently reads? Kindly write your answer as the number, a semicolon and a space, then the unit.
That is 4; °F
